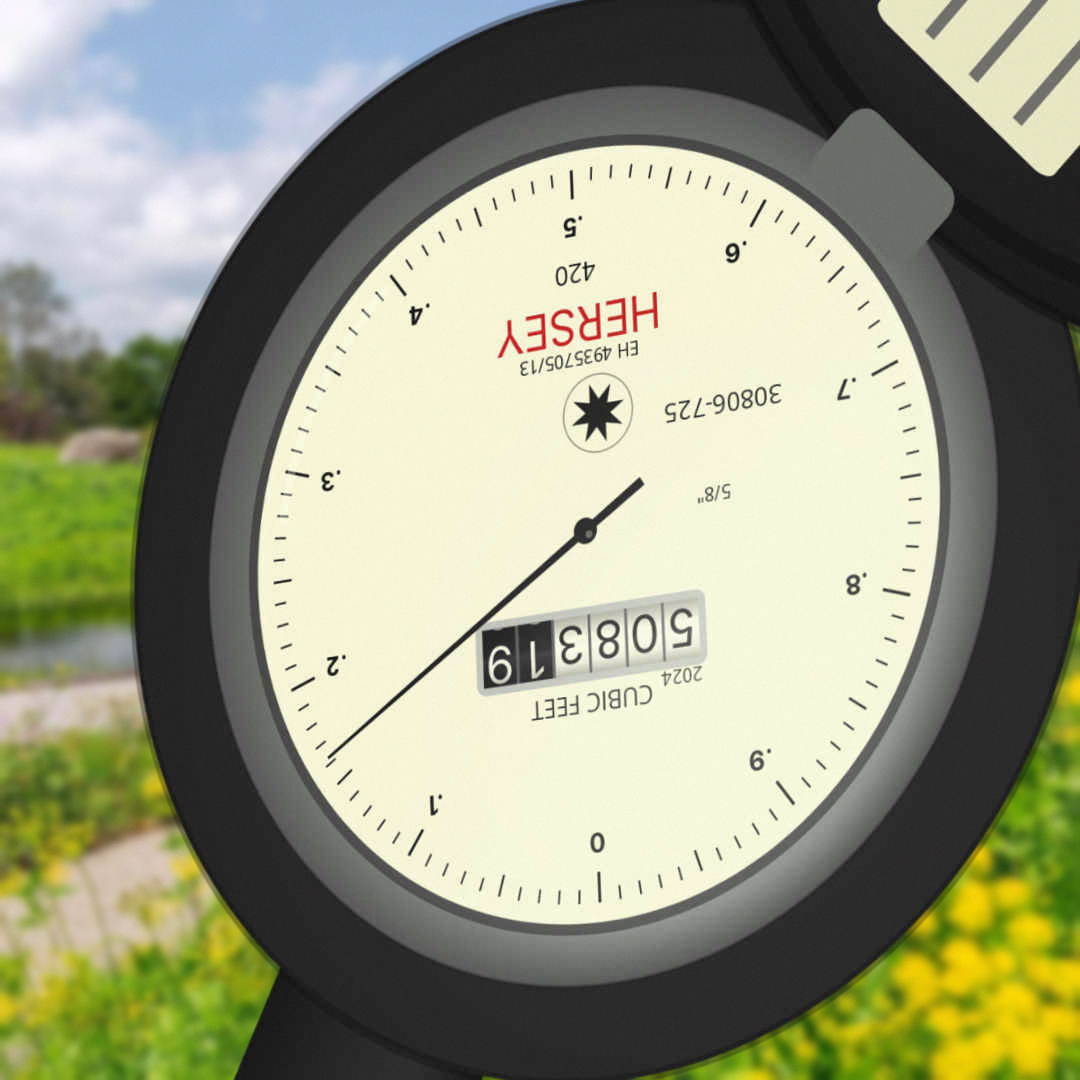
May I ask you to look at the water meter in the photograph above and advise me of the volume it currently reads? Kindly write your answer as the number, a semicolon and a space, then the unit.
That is 508319.16; ft³
